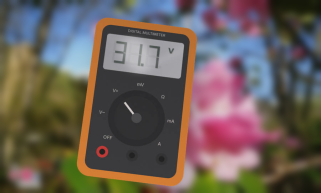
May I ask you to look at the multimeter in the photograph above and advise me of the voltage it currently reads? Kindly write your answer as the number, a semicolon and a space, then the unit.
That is 31.7; V
